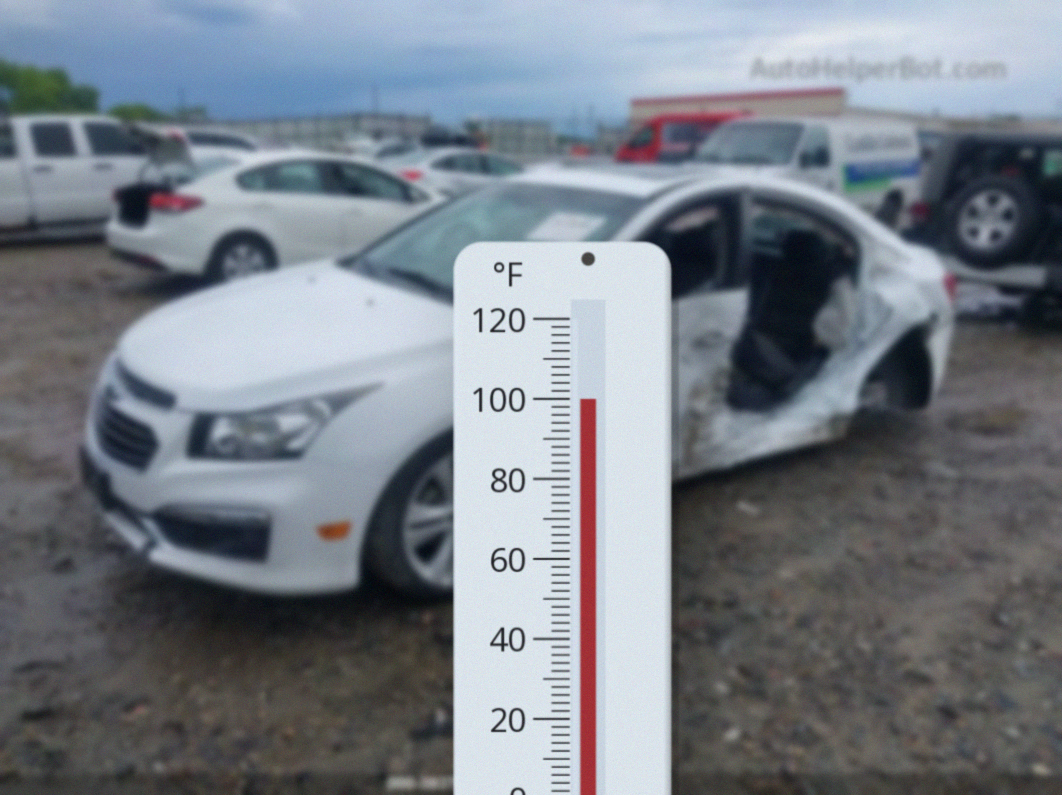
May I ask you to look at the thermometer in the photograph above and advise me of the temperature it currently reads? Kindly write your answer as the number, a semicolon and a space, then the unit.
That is 100; °F
